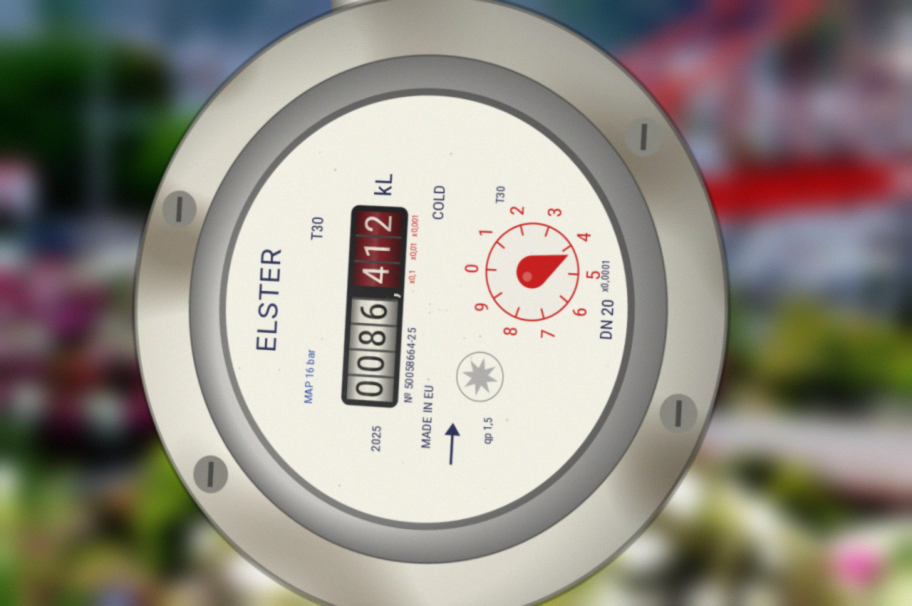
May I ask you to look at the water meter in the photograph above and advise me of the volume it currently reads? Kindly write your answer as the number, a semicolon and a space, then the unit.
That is 86.4124; kL
